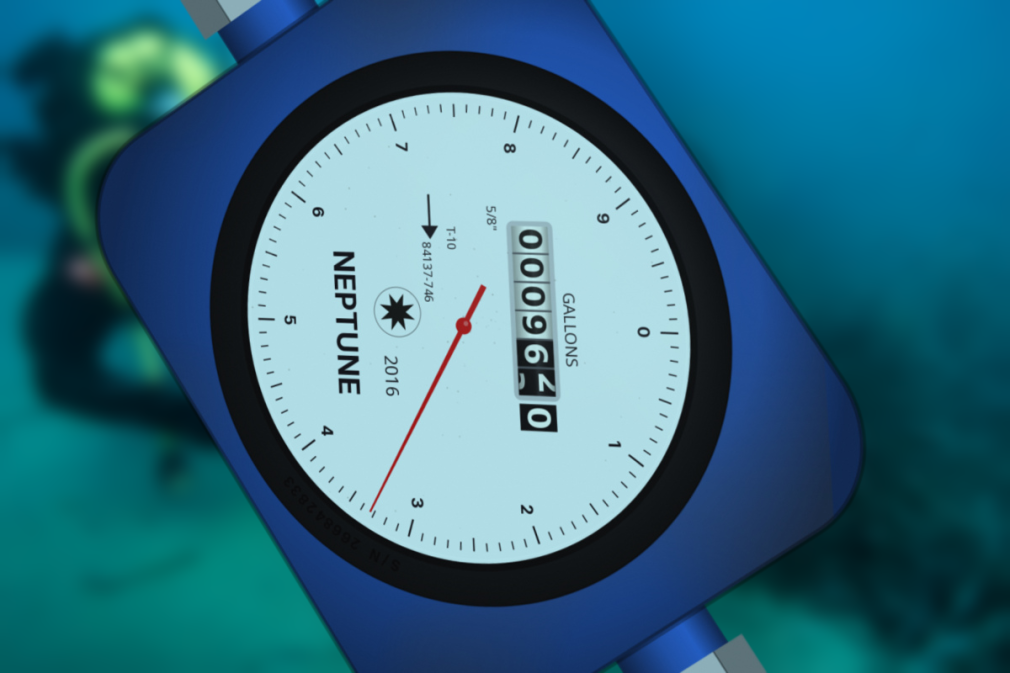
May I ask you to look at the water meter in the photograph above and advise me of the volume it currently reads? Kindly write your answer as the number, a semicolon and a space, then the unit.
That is 9623.3; gal
